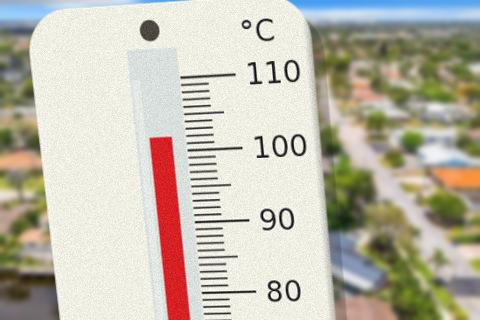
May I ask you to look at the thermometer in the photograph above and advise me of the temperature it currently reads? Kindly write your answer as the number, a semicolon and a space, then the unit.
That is 102; °C
